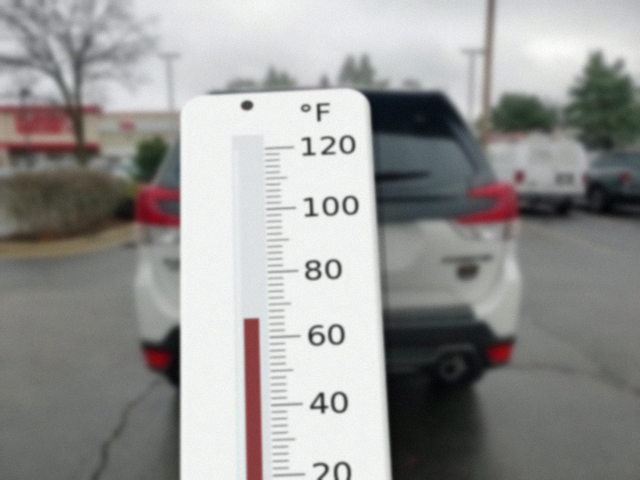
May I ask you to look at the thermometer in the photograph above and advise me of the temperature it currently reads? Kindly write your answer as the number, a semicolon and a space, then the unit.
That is 66; °F
